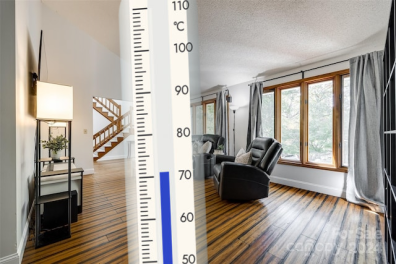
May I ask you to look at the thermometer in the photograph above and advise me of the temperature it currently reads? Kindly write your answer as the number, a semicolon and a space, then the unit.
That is 71; °C
